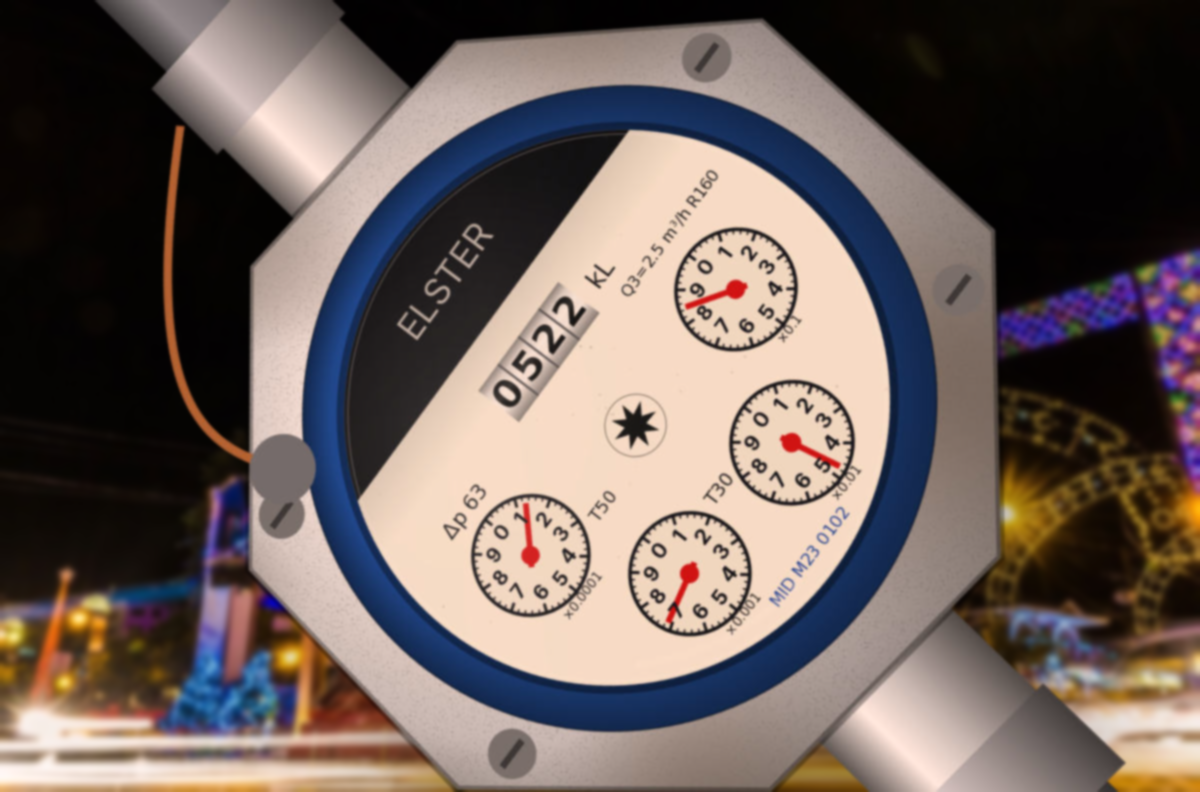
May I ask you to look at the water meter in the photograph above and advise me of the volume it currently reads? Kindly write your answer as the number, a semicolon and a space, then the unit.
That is 522.8471; kL
